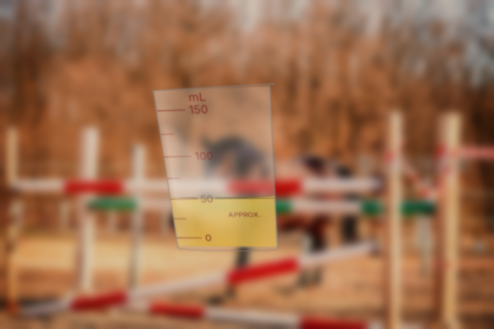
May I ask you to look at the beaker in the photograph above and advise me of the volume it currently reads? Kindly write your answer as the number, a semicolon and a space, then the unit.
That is 50; mL
